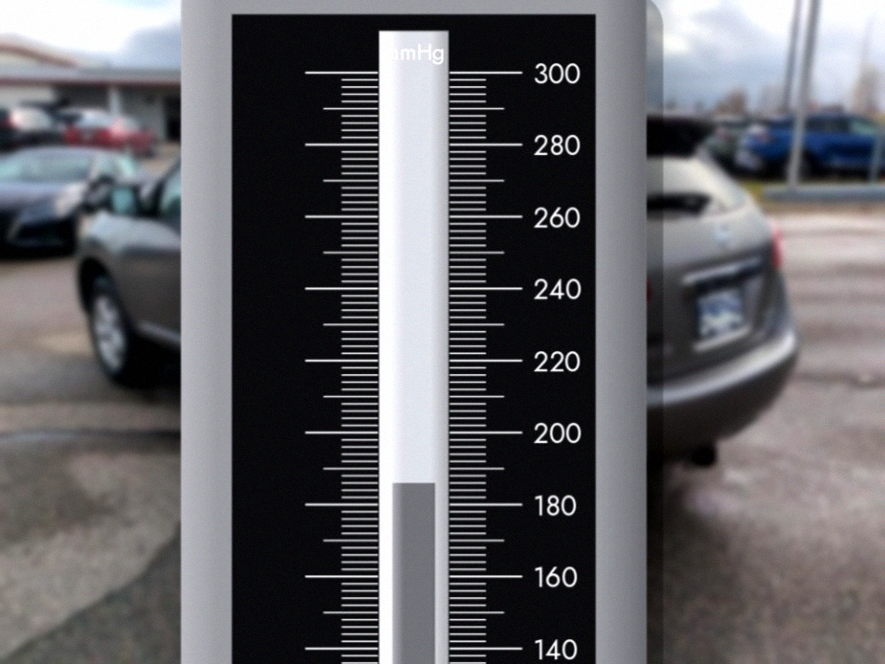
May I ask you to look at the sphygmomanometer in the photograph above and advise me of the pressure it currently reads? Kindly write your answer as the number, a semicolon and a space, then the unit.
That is 186; mmHg
